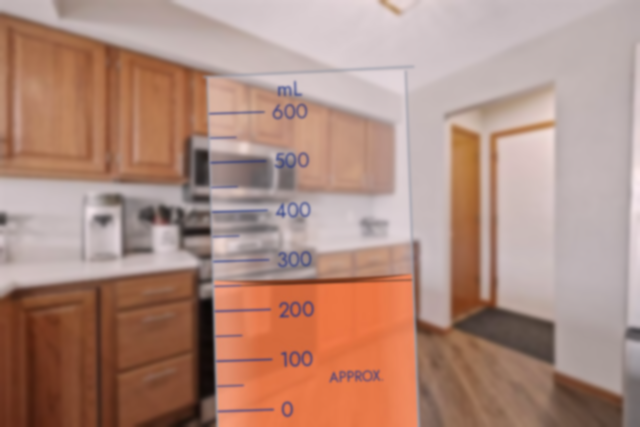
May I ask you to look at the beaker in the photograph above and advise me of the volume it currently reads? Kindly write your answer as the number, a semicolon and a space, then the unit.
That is 250; mL
